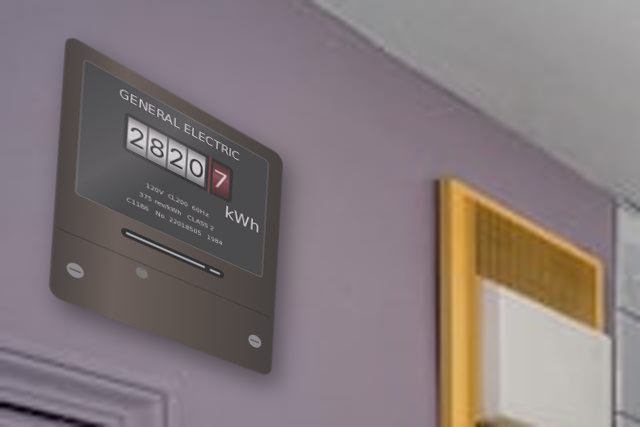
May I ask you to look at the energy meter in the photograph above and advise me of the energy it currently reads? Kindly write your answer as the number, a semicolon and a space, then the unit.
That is 2820.7; kWh
